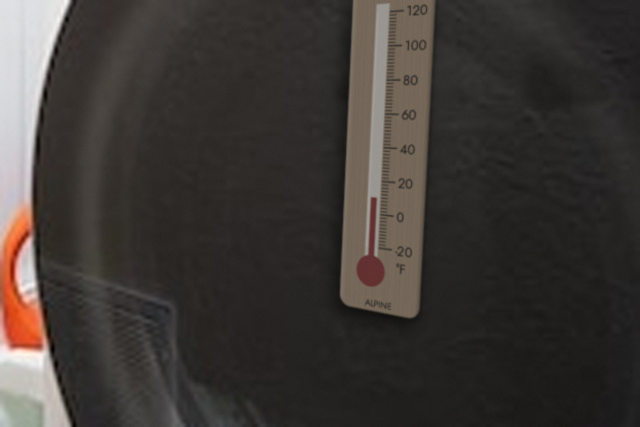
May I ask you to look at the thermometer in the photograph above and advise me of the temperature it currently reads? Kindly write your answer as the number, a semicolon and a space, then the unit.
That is 10; °F
